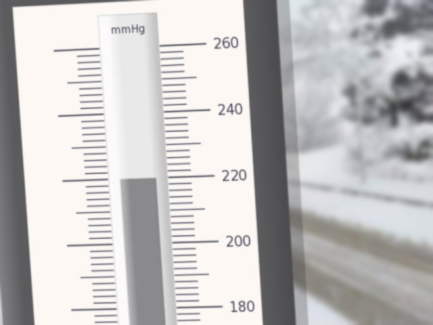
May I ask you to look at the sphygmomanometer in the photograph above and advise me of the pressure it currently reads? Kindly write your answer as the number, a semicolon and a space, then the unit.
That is 220; mmHg
